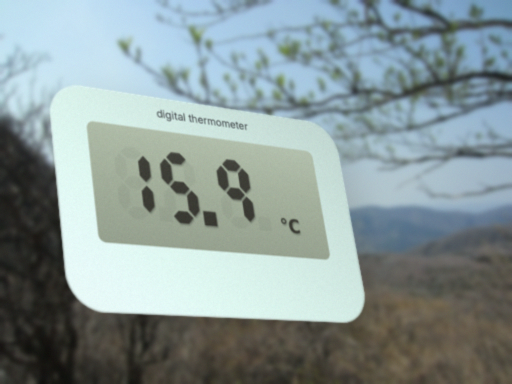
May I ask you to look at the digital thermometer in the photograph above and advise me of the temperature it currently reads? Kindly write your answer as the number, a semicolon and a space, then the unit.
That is 15.9; °C
